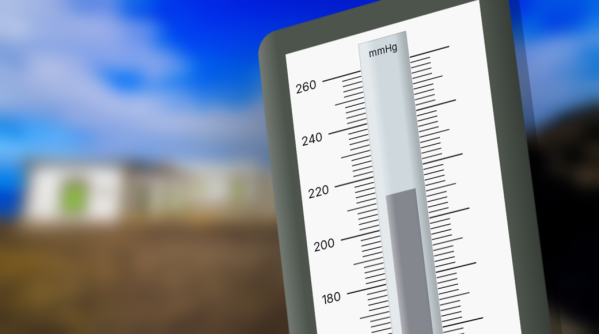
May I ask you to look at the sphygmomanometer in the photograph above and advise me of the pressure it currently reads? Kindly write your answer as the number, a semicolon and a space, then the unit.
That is 212; mmHg
